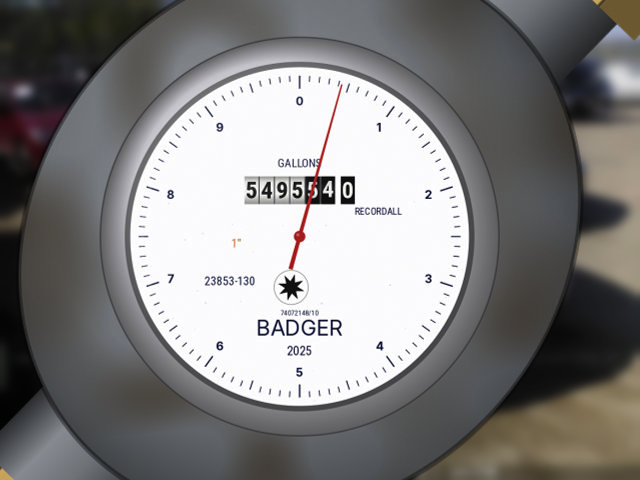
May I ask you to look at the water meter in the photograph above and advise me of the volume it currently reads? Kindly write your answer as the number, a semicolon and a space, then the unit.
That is 5495540.4; gal
